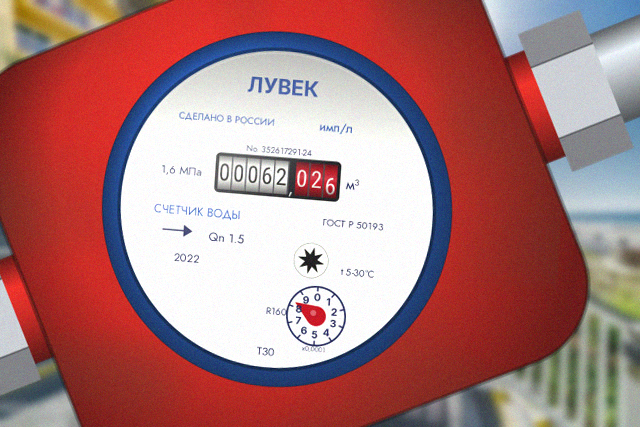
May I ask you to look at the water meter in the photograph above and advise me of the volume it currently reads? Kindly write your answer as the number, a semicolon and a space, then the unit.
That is 62.0258; m³
